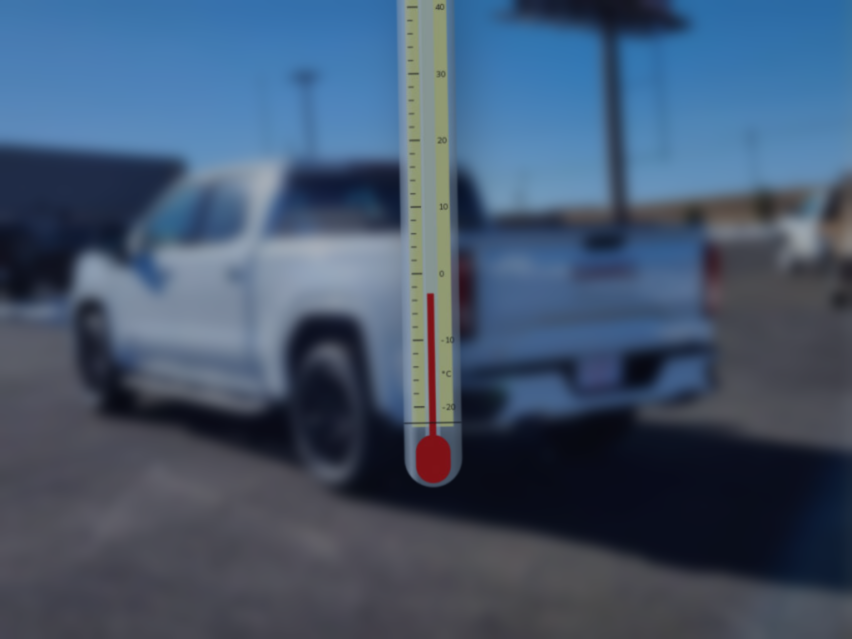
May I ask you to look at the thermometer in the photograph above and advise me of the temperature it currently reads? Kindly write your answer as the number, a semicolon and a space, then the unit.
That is -3; °C
